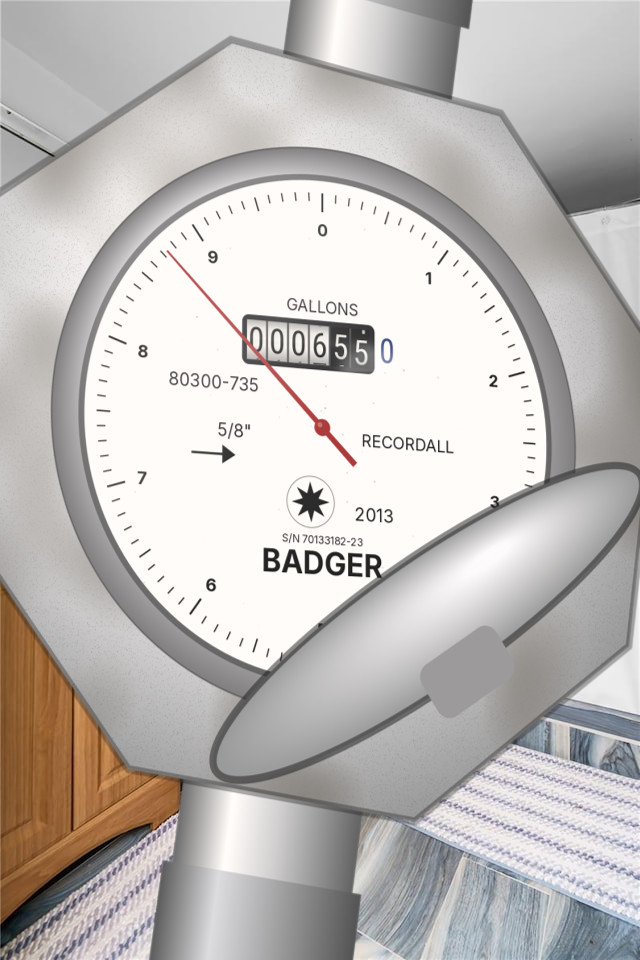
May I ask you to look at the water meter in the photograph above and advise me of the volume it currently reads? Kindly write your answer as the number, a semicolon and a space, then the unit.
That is 6548.7; gal
